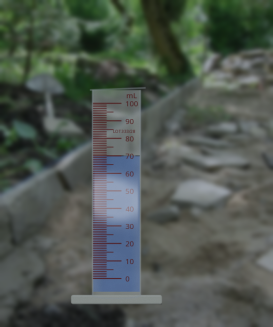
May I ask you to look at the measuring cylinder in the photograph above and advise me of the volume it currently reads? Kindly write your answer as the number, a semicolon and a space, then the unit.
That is 70; mL
